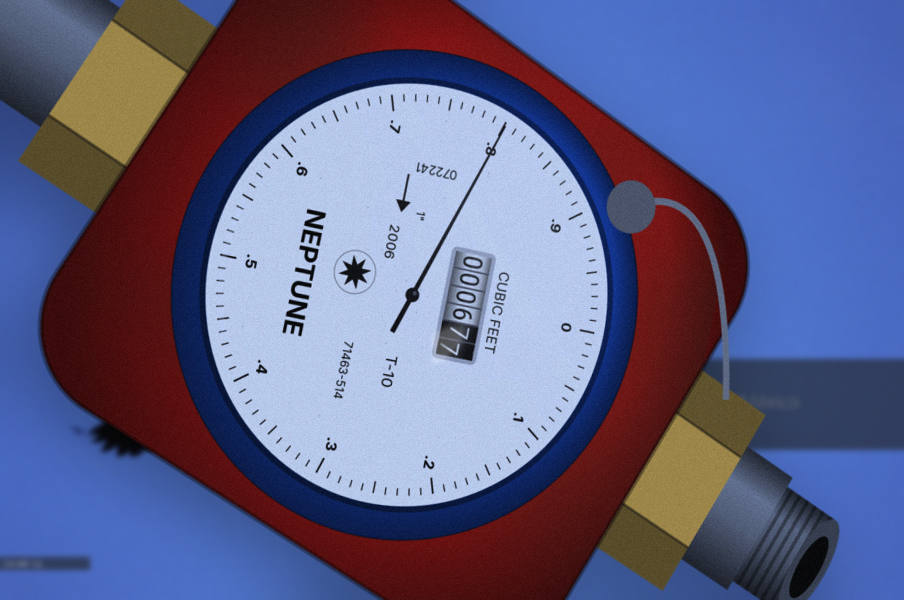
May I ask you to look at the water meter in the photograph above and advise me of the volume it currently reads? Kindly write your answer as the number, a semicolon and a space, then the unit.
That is 676.80; ft³
